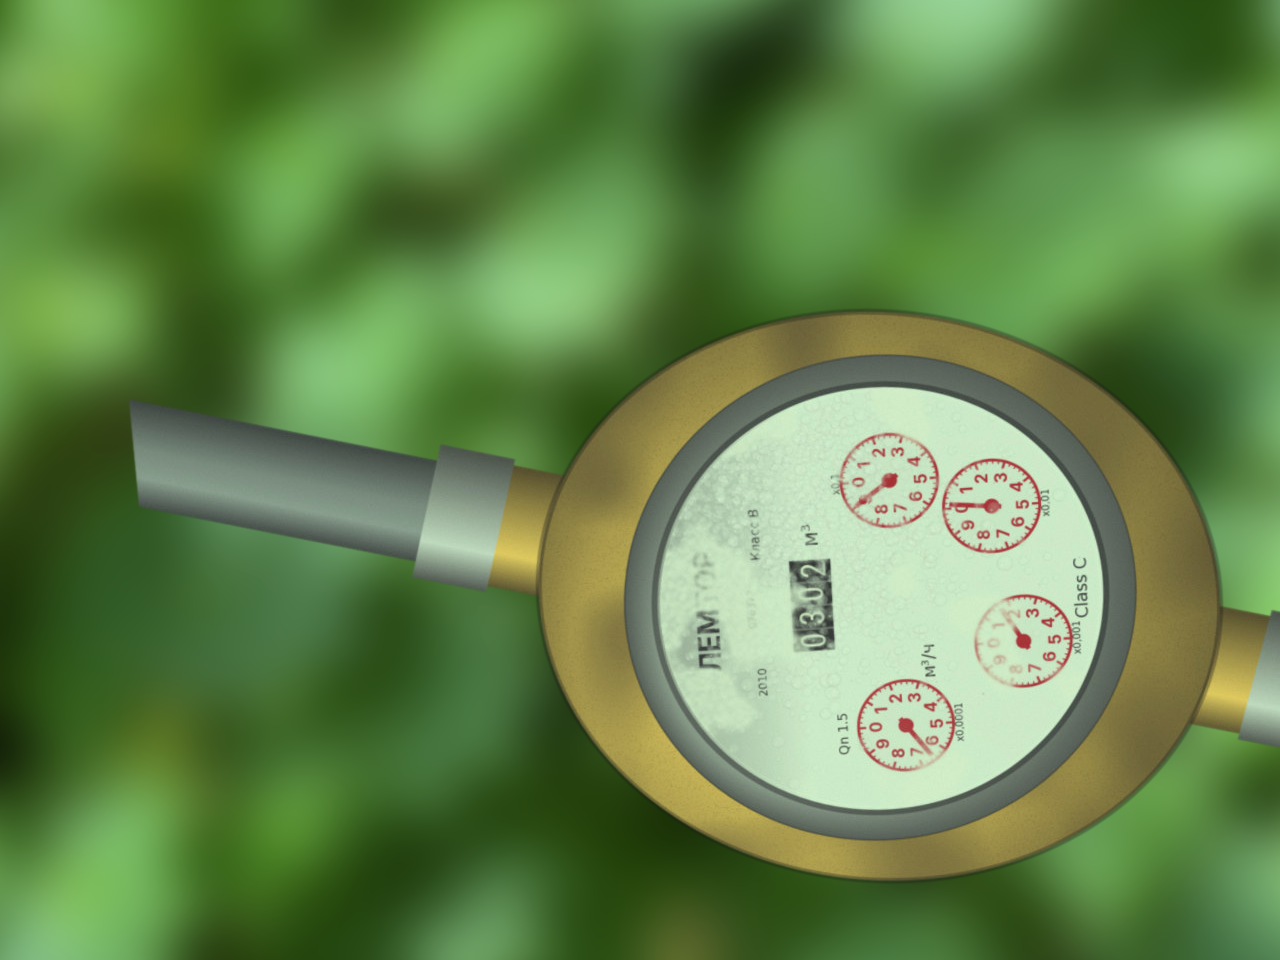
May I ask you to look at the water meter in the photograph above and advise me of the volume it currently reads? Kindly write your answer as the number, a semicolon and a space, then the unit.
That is 301.9016; m³
